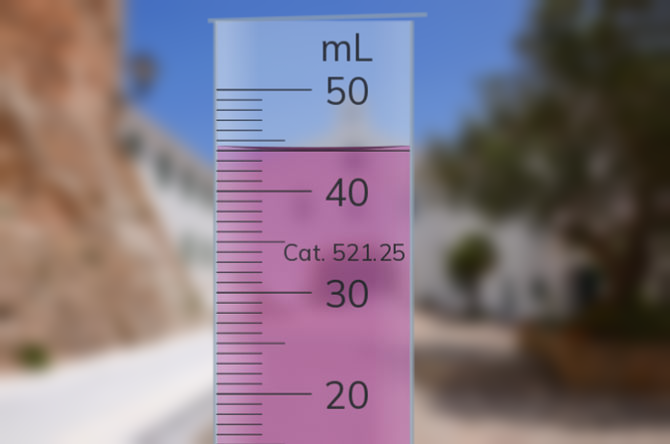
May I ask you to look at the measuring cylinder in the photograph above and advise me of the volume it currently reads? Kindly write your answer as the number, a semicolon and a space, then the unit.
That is 44; mL
